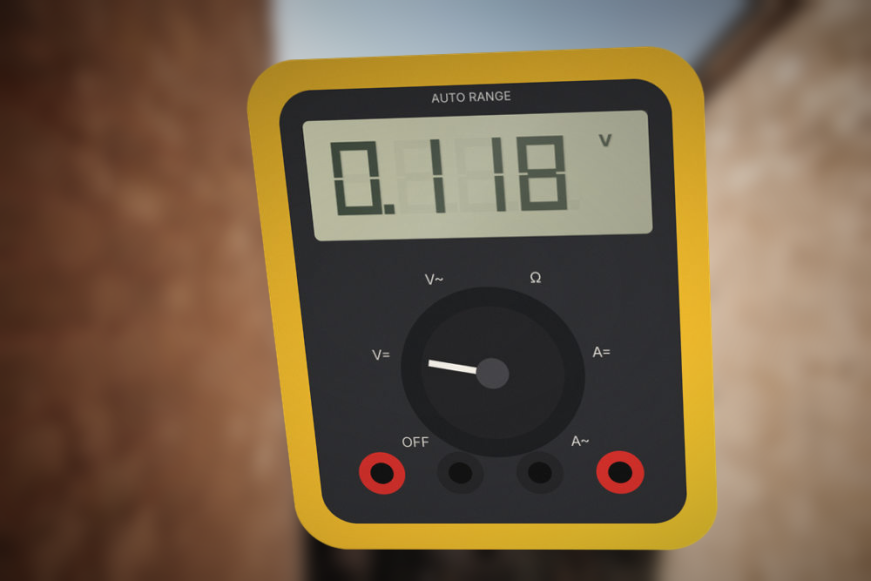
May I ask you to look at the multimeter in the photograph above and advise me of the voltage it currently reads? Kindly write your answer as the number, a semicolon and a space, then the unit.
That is 0.118; V
